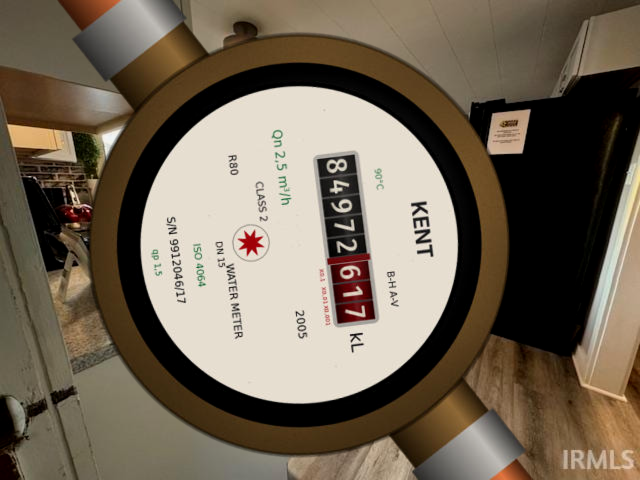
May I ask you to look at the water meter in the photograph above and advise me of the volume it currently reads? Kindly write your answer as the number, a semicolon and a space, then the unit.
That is 84972.617; kL
